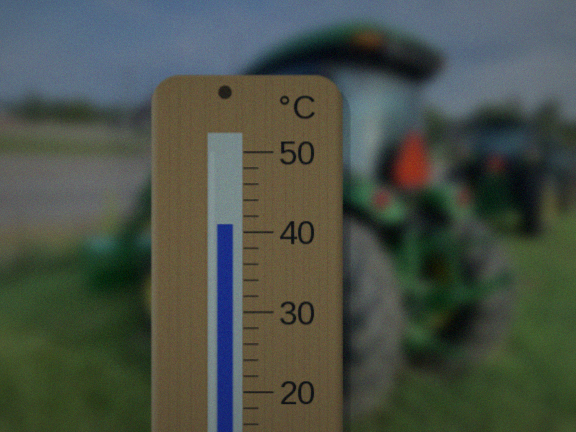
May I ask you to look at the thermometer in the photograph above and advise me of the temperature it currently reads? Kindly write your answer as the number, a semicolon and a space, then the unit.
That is 41; °C
